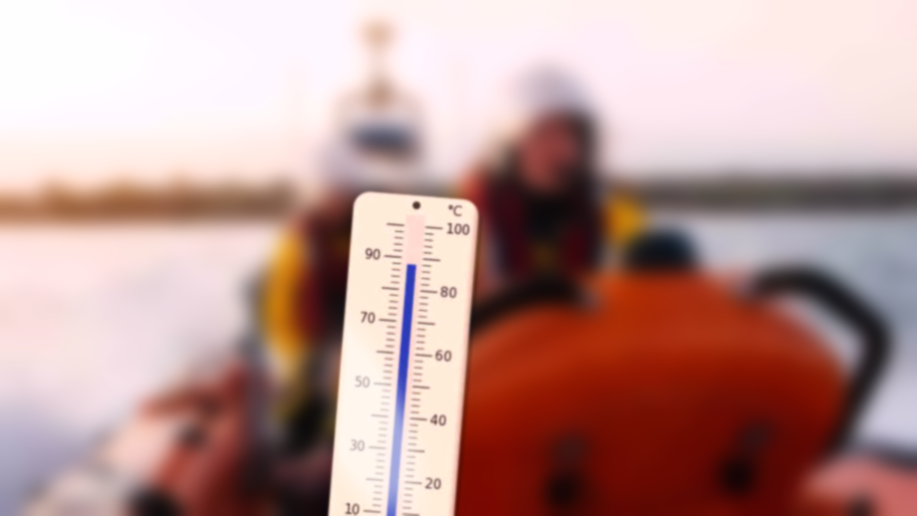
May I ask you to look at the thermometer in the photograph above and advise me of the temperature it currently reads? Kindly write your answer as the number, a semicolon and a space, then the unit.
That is 88; °C
